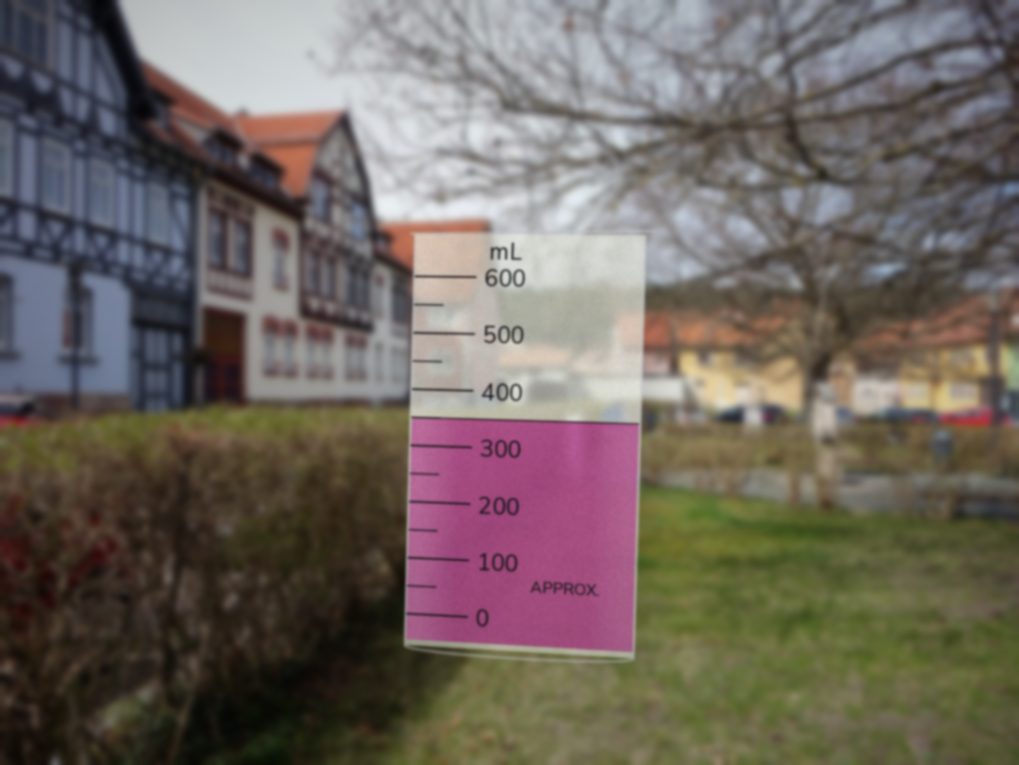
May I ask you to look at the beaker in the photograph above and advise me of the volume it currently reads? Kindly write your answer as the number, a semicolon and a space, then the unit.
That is 350; mL
